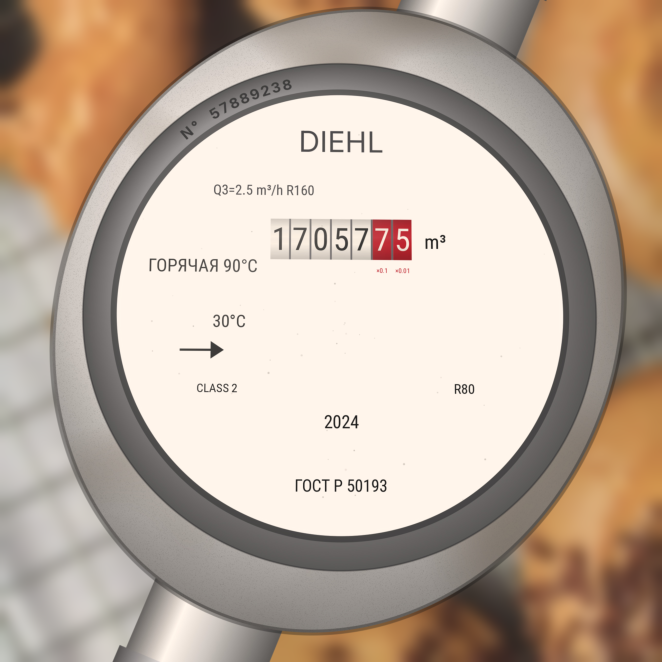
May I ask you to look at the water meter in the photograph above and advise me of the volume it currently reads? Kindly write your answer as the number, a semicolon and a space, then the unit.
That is 17057.75; m³
